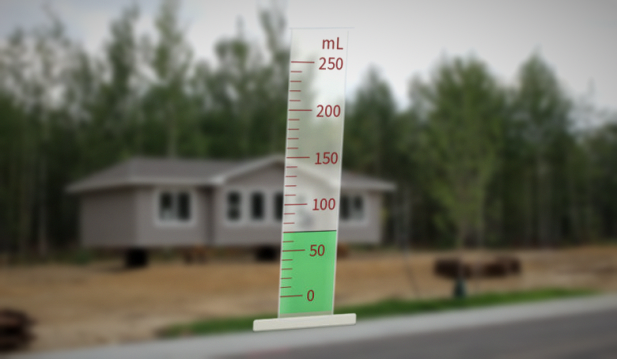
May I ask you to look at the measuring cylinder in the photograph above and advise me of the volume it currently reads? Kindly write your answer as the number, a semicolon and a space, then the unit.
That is 70; mL
